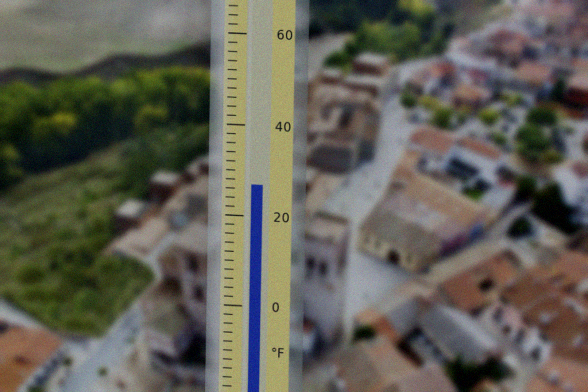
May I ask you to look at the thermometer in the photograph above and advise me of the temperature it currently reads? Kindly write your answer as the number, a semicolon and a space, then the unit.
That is 27; °F
